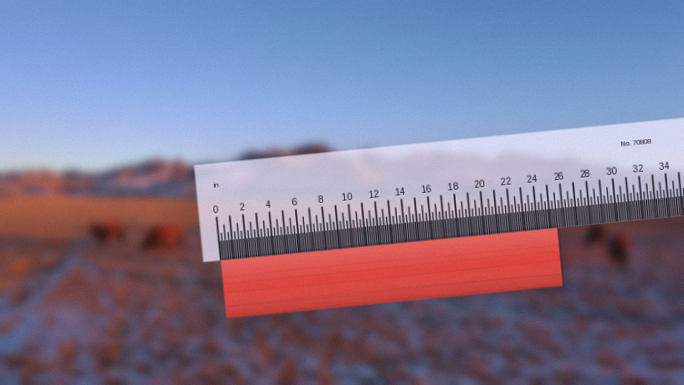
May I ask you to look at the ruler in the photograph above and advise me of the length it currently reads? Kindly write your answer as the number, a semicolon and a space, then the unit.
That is 25.5; in
